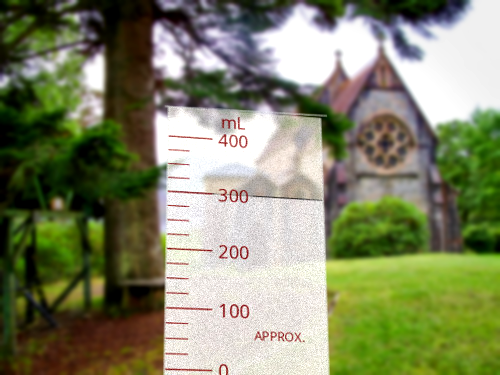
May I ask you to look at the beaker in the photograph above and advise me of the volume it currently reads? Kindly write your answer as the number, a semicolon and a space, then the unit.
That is 300; mL
